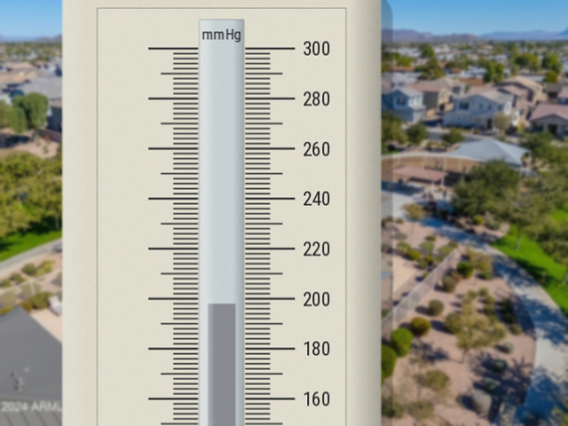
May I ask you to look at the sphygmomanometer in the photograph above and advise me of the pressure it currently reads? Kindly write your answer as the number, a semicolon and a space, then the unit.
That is 198; mmHg
